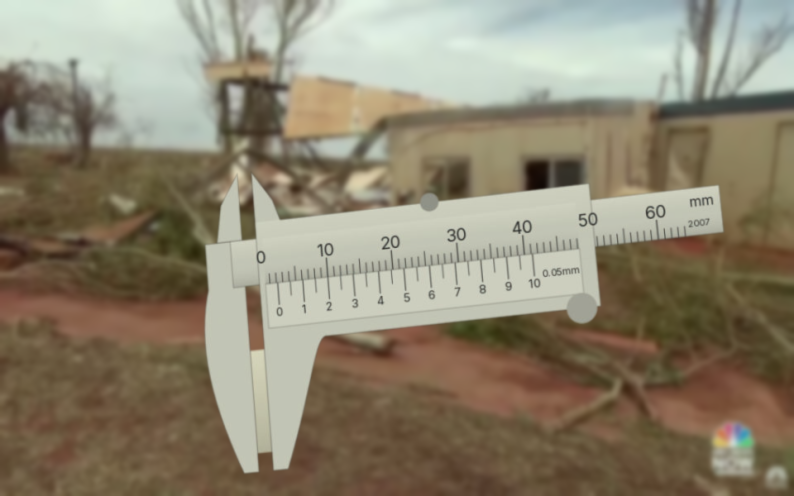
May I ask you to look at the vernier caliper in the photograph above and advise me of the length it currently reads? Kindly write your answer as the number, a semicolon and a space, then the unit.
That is 2.2; mm
